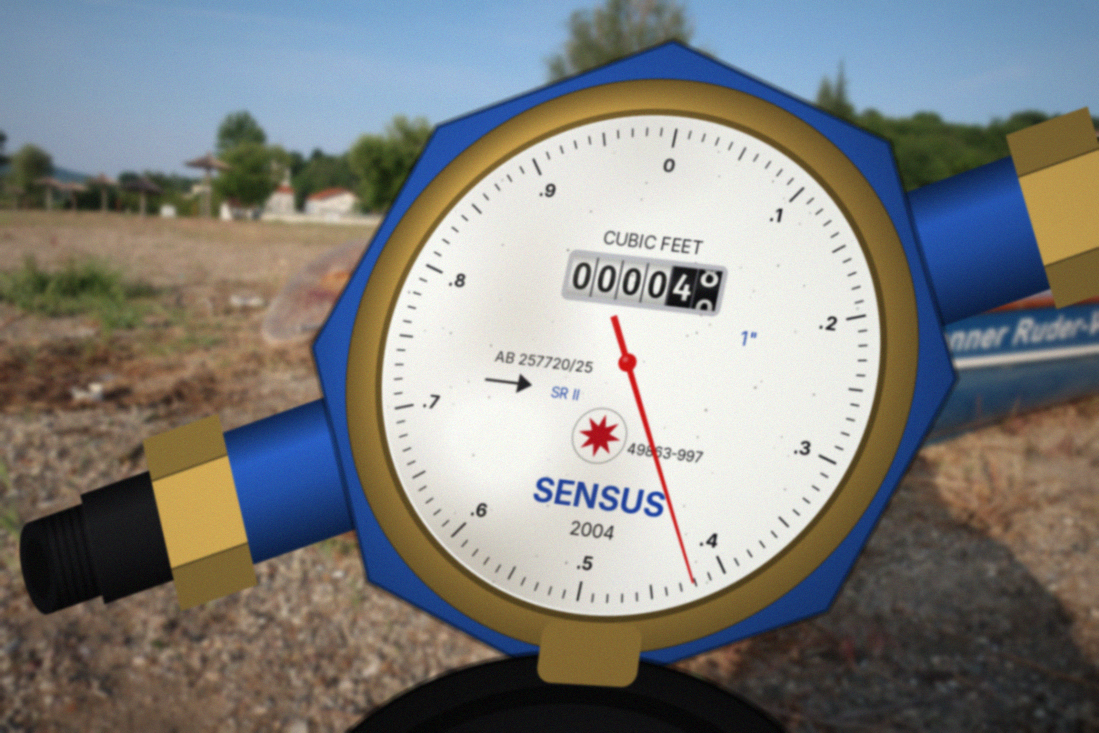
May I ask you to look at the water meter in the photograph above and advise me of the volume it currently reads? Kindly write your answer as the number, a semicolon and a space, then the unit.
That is 48.42; ft³
